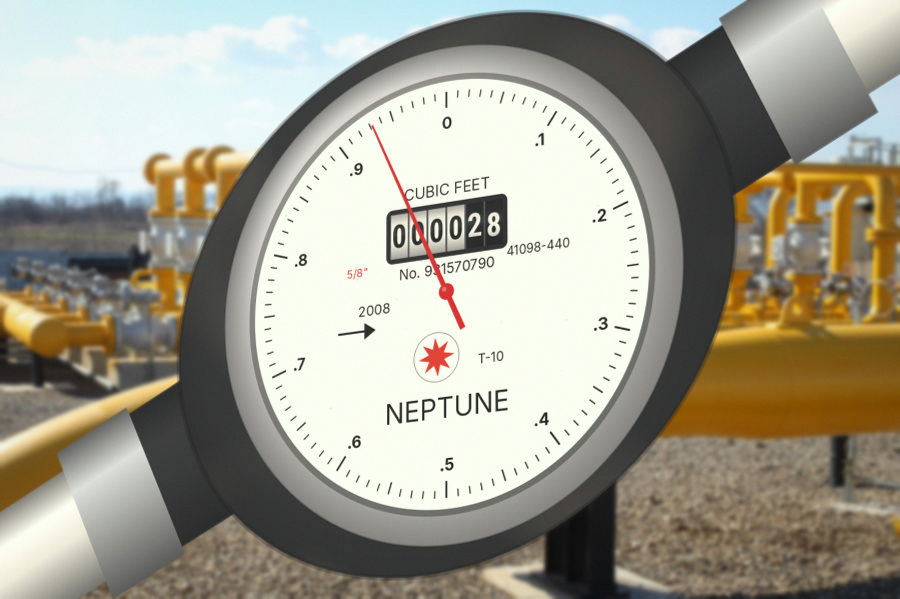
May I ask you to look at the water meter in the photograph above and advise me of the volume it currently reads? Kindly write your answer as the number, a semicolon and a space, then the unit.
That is 27.93; ft³
